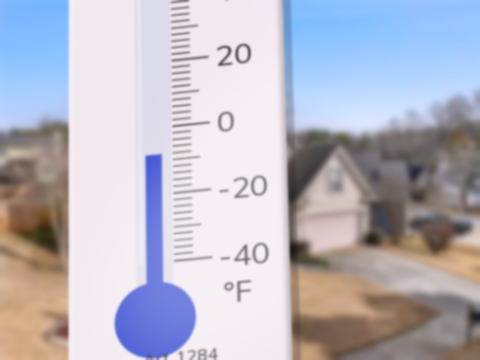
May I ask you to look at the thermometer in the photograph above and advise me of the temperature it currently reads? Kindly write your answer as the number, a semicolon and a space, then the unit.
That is -8; °F
